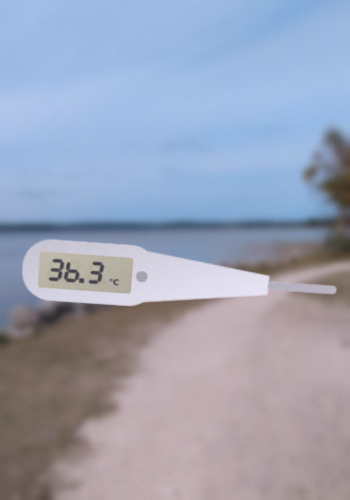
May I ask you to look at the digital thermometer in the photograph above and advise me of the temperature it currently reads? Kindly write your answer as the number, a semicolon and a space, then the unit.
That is 36.3; °C
